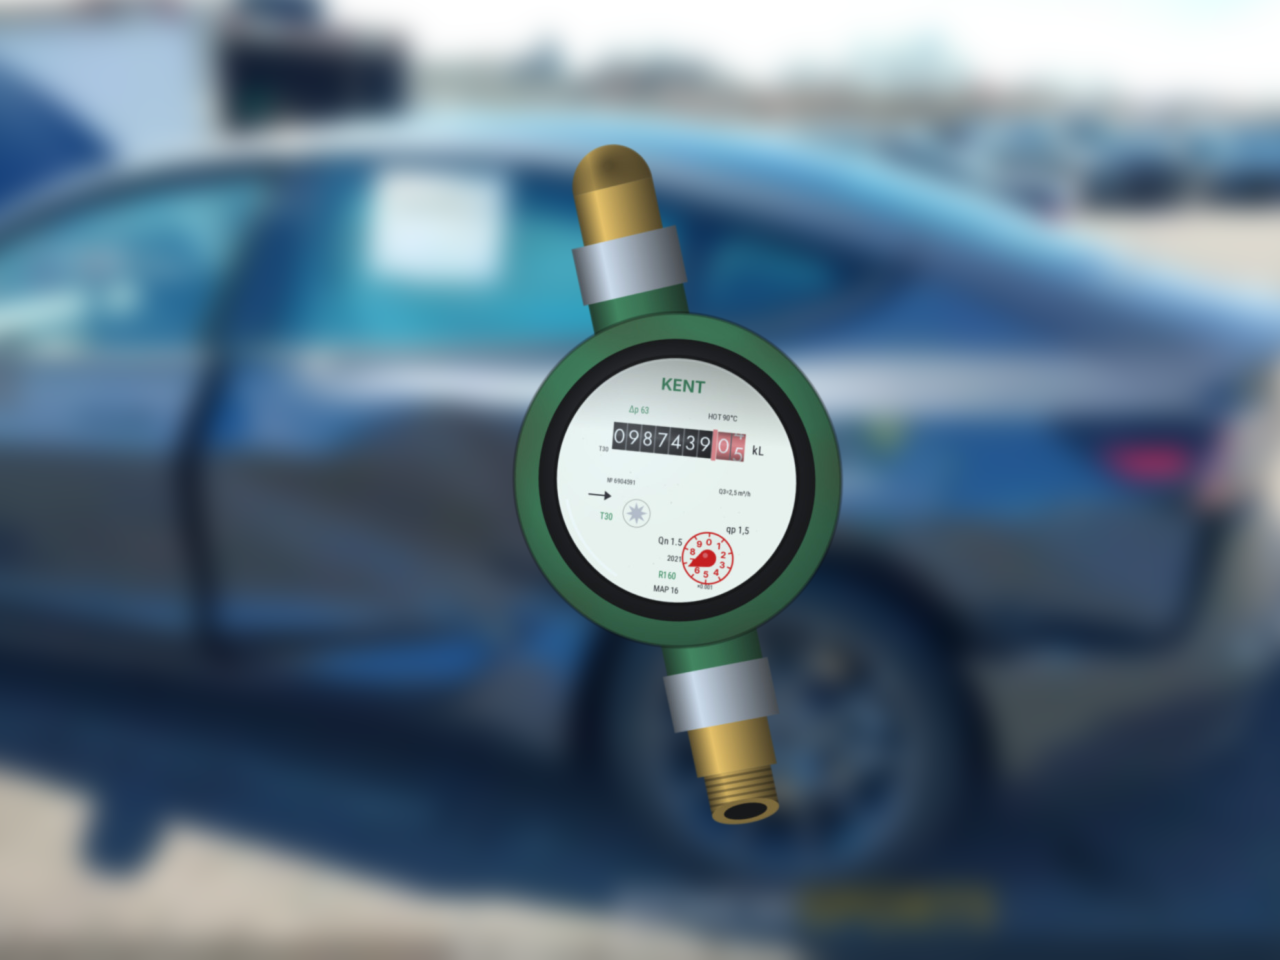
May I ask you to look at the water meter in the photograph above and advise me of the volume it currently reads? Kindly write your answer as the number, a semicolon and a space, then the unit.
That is 987439.046; kL
